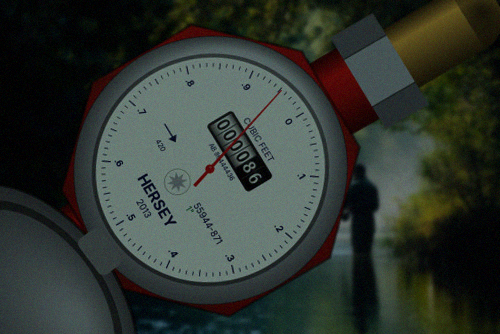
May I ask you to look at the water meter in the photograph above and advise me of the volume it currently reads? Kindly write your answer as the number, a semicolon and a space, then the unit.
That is 85.95; ft³
